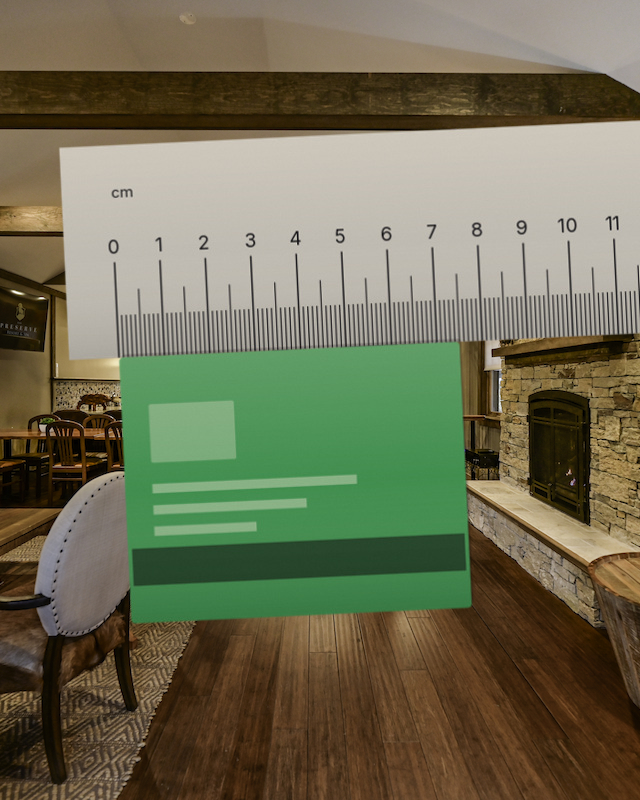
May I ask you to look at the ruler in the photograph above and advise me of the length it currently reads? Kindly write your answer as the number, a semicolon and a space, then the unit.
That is 7.5; cm
